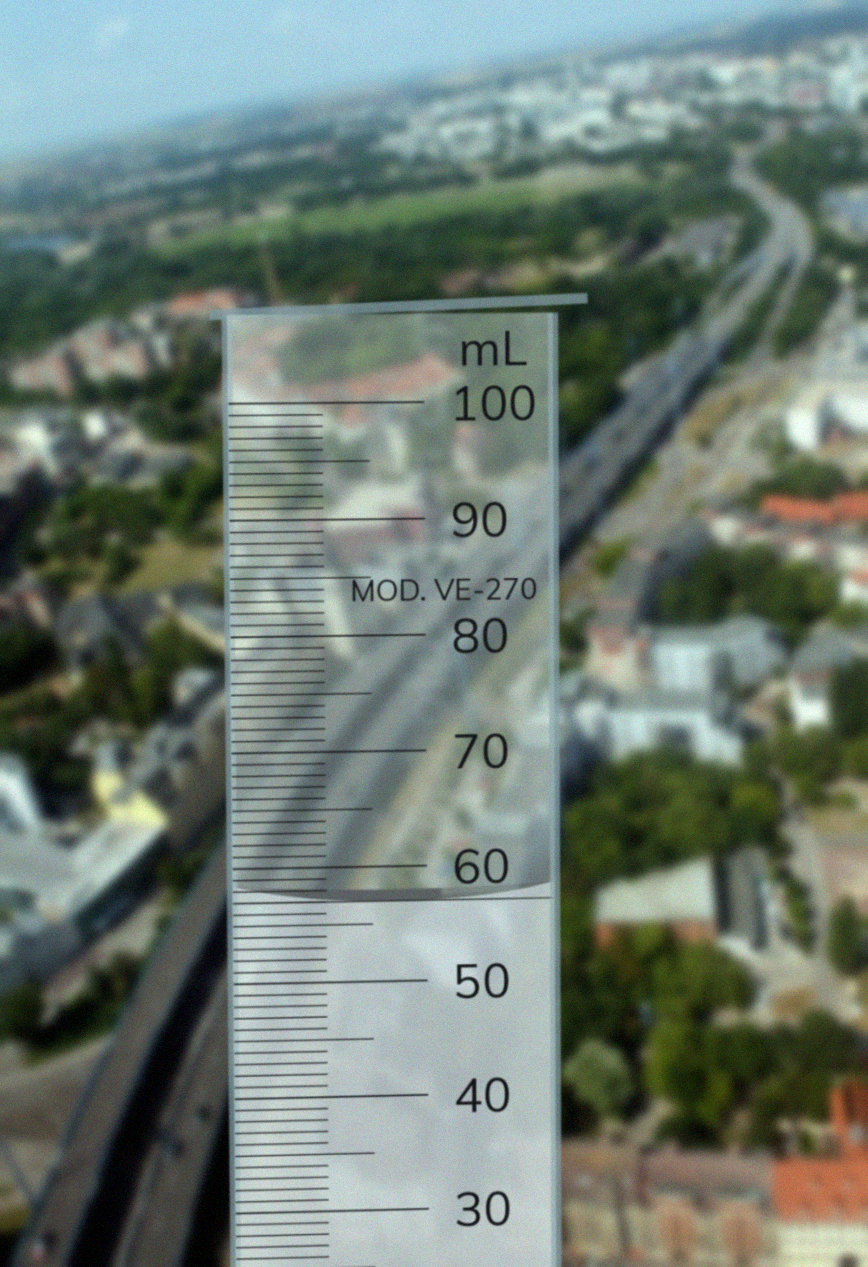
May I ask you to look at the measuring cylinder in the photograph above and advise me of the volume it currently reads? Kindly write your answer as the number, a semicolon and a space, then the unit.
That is 57; mL
